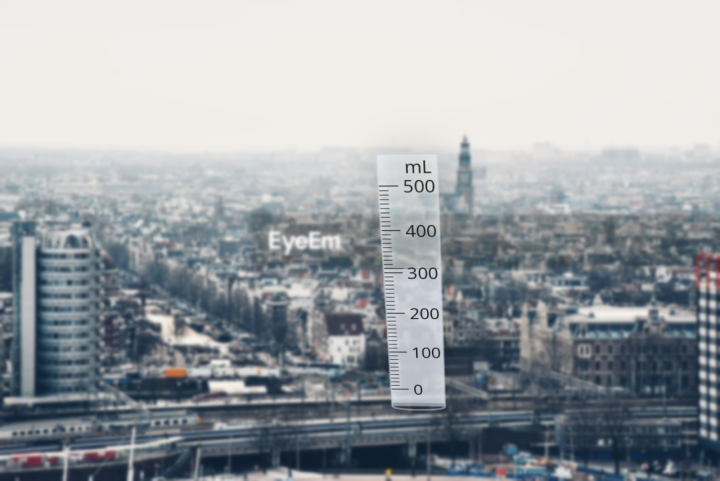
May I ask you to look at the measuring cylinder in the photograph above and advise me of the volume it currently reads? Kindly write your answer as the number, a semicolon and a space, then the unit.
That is 310; mL
